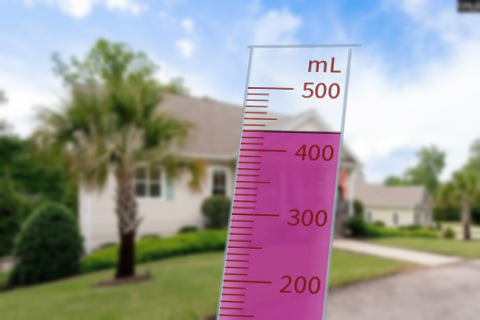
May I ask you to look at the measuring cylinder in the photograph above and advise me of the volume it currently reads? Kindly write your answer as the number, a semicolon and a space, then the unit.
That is 430; mL
